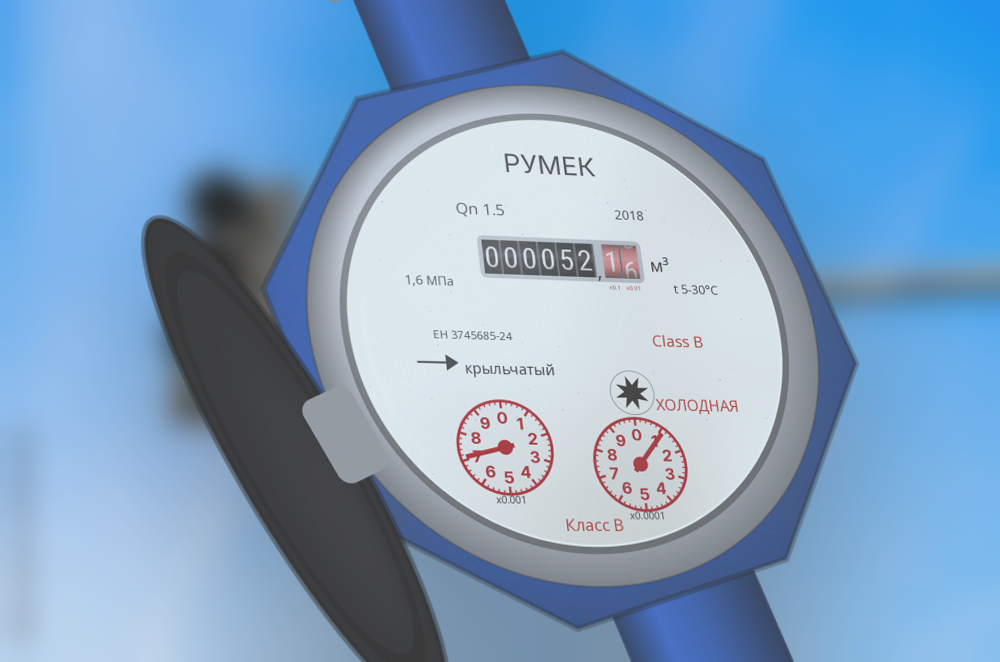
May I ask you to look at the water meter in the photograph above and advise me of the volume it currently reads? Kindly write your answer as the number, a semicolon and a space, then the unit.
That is 52.1571; m³
